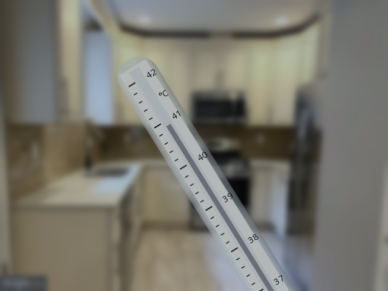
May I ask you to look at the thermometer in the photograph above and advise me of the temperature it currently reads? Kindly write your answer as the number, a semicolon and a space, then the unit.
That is 40.9; °C
